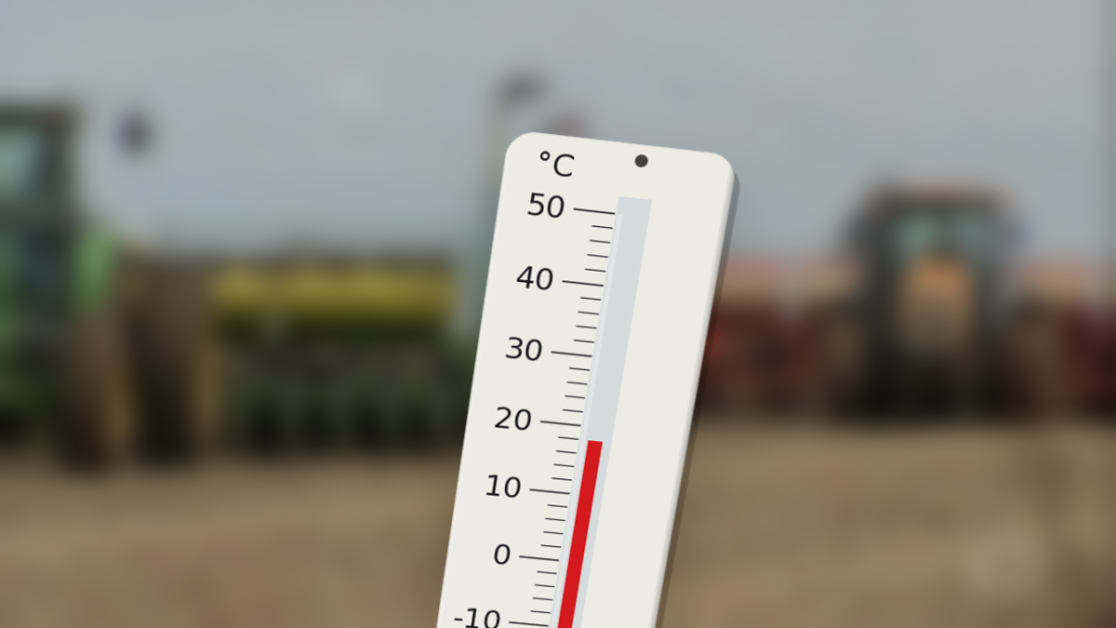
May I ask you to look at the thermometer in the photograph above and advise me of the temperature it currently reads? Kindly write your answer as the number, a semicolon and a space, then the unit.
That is 18; °C
